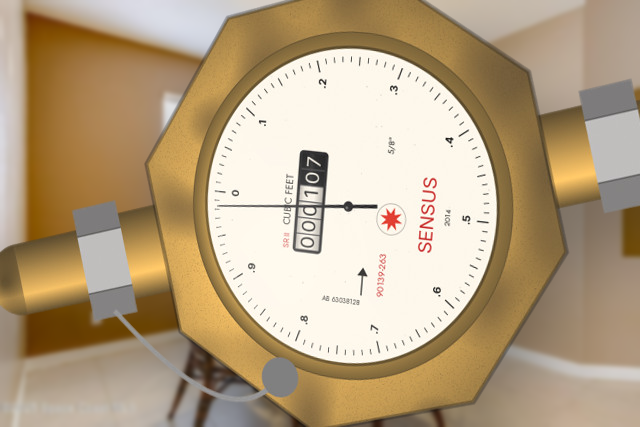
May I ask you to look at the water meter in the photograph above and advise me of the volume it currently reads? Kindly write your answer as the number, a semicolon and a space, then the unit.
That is 106.98; ft³
